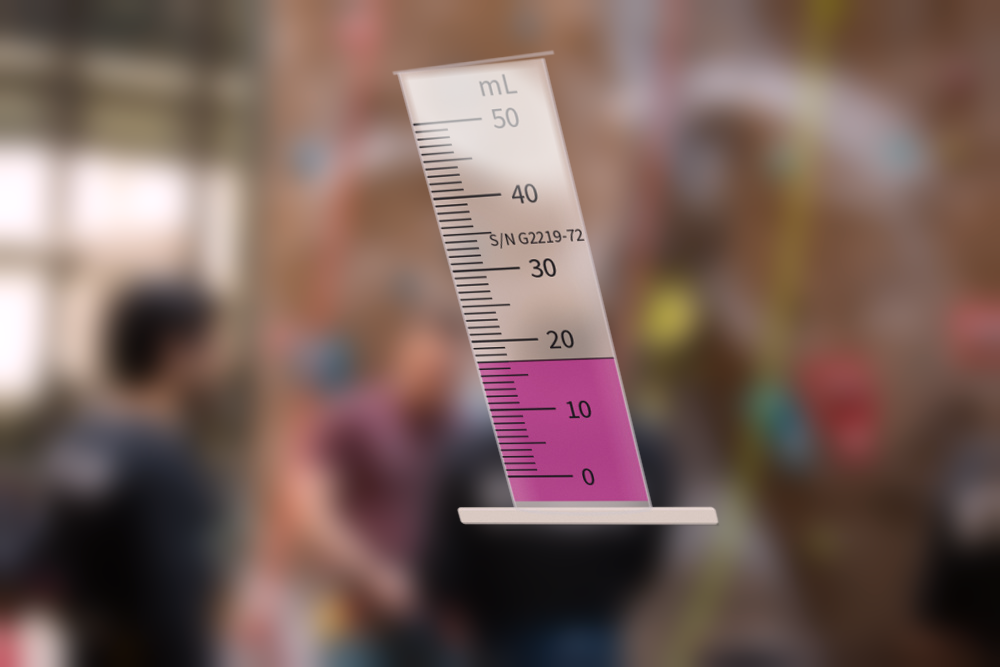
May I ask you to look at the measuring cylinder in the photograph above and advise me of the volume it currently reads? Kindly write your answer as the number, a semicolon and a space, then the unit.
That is 17; mL
